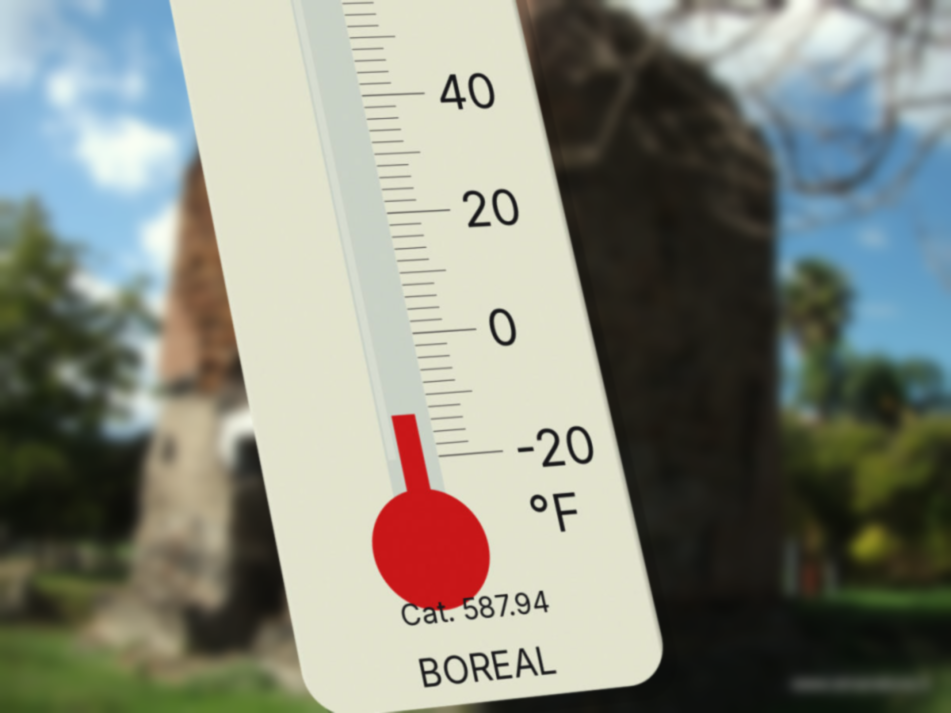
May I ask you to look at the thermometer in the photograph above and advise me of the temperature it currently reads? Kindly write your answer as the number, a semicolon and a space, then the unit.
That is -13; °F
